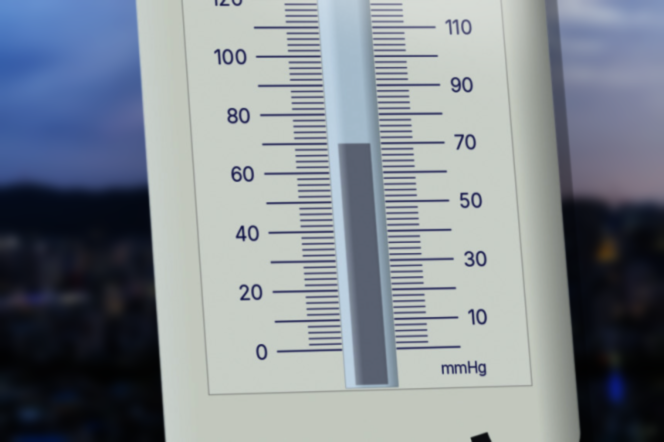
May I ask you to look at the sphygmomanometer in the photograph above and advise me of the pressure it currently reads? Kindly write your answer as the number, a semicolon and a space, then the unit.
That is 70; mmHg
